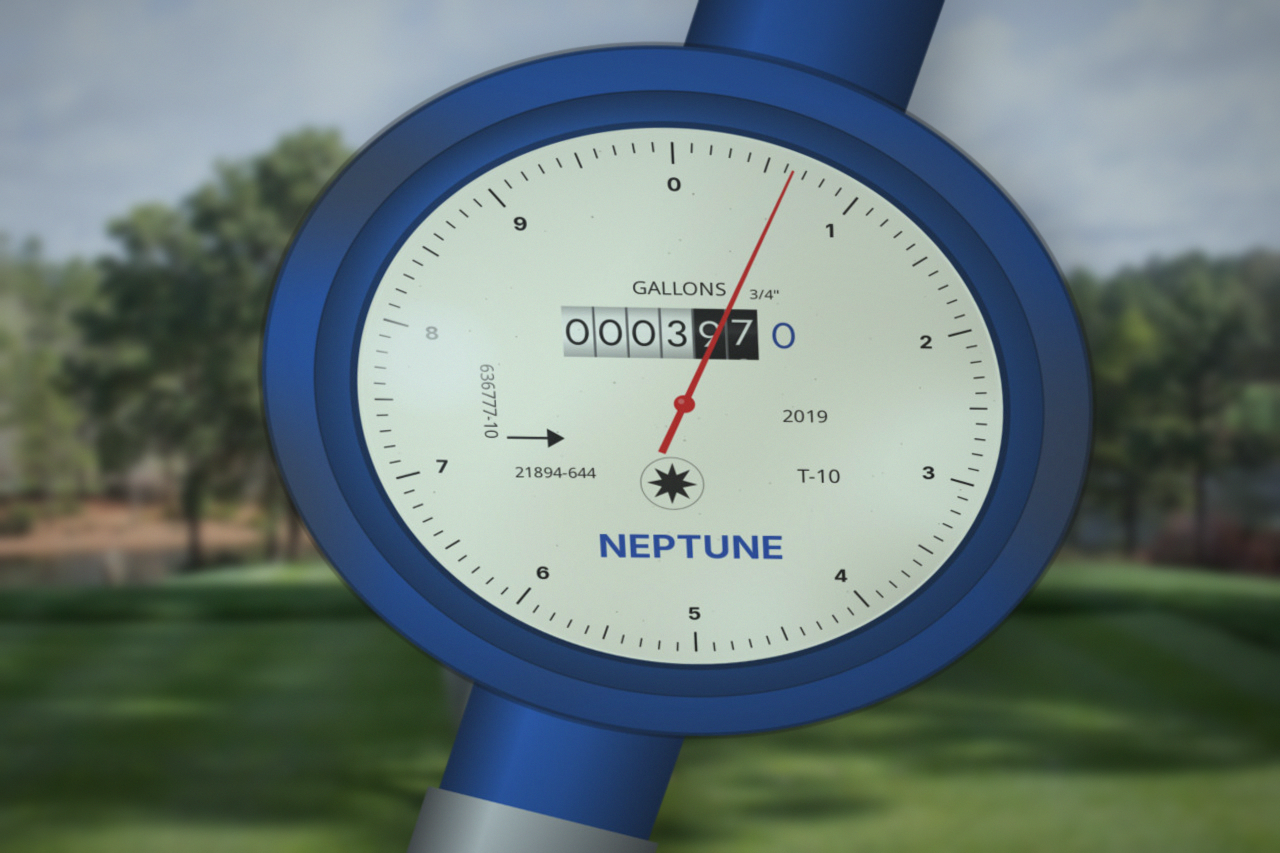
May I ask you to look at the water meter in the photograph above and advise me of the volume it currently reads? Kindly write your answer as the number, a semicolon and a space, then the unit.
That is 3970.6; gal
